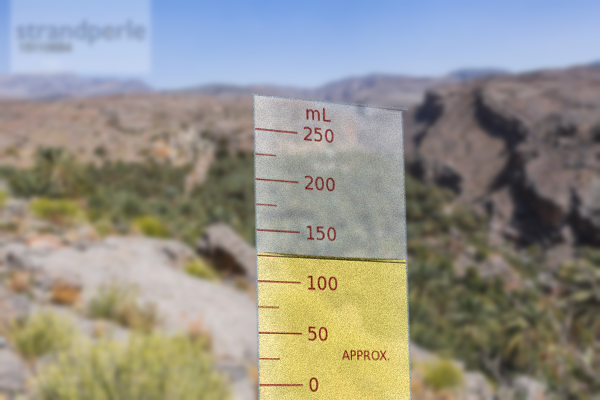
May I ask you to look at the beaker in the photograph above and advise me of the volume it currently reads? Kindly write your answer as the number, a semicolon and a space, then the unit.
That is 125; mL
